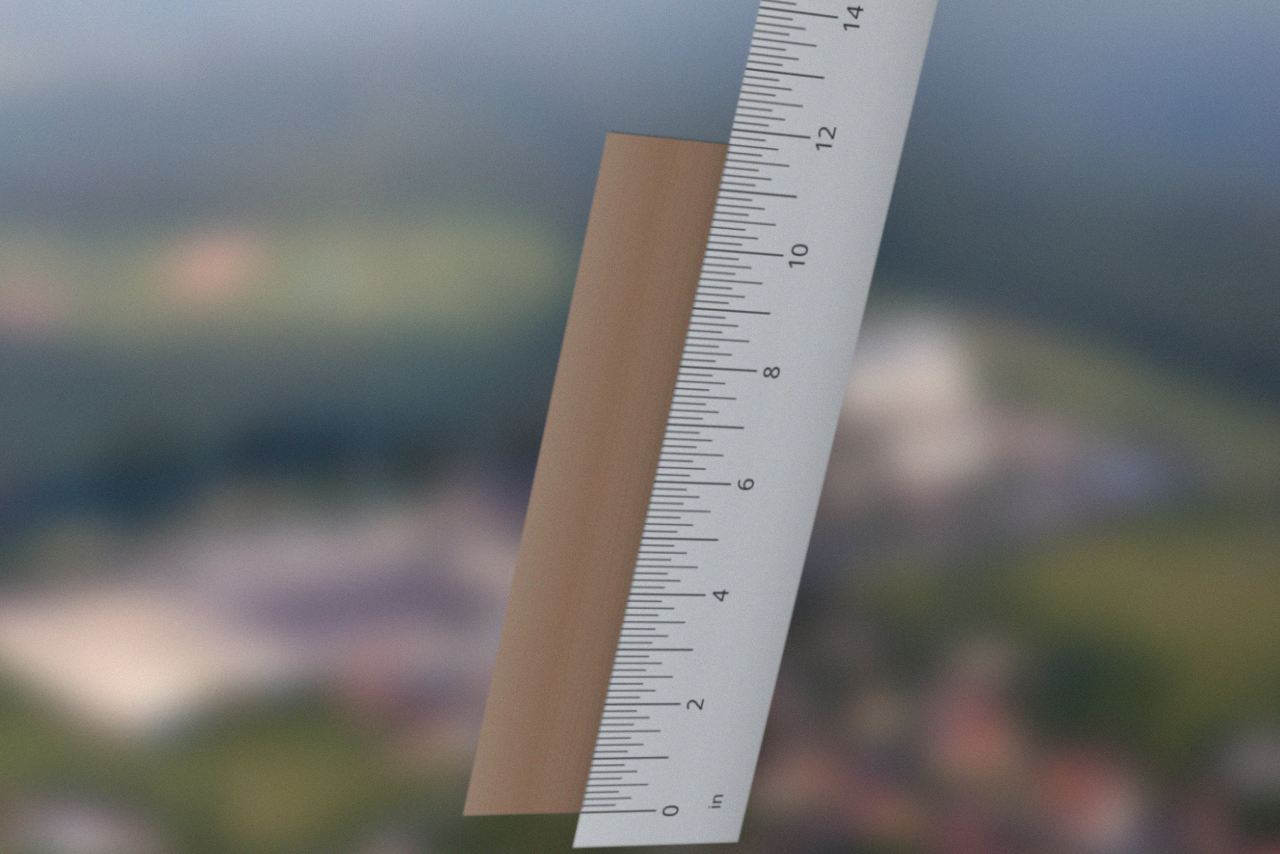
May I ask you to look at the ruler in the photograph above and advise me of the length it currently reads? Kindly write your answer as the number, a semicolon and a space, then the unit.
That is 11.75; in
